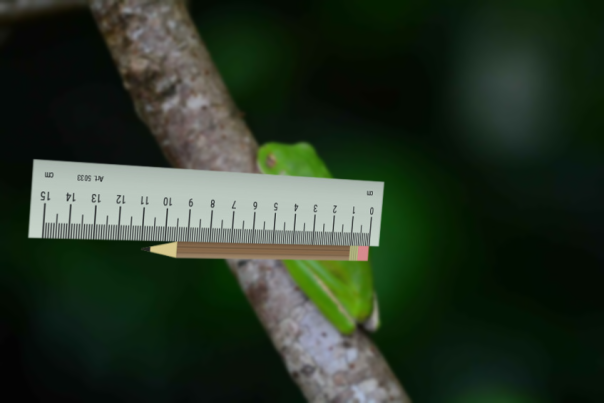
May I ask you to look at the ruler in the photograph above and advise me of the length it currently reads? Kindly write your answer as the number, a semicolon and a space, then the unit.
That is 11; cm
